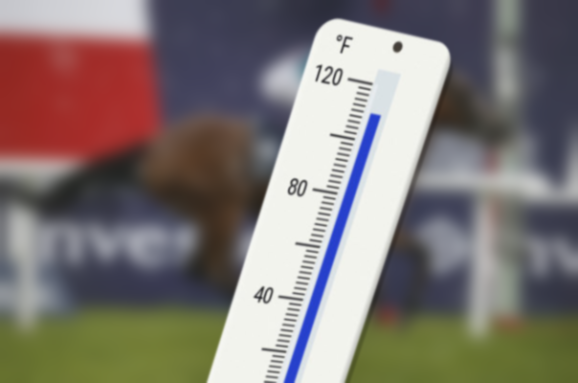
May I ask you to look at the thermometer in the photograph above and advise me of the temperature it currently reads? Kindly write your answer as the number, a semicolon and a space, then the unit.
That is 110; °F
